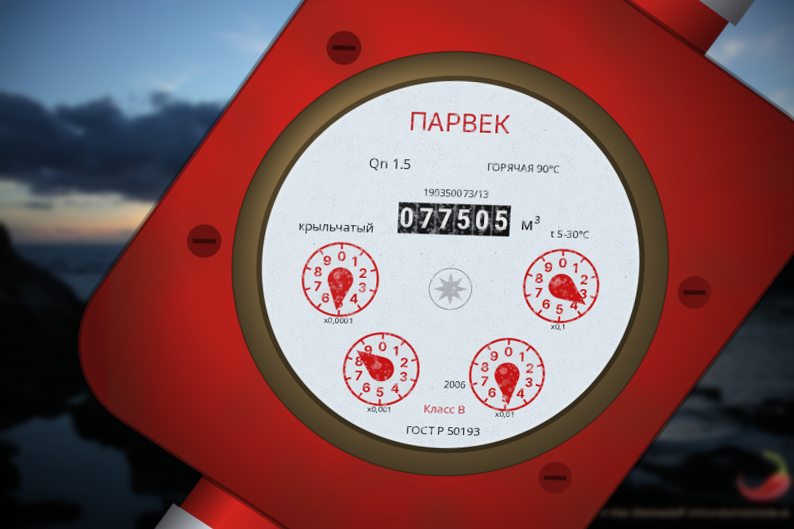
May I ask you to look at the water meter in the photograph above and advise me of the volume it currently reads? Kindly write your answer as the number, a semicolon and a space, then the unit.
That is 77505.3485; m³
